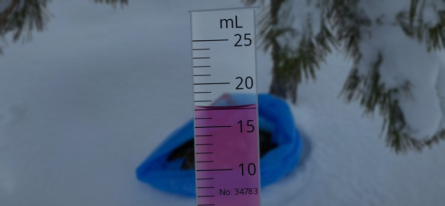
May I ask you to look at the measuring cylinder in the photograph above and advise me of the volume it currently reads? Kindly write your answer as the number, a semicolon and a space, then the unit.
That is 17; mL
